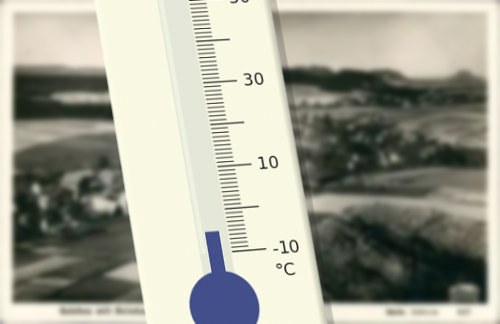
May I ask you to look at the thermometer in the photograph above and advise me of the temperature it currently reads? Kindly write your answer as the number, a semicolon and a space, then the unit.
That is -5; °C
